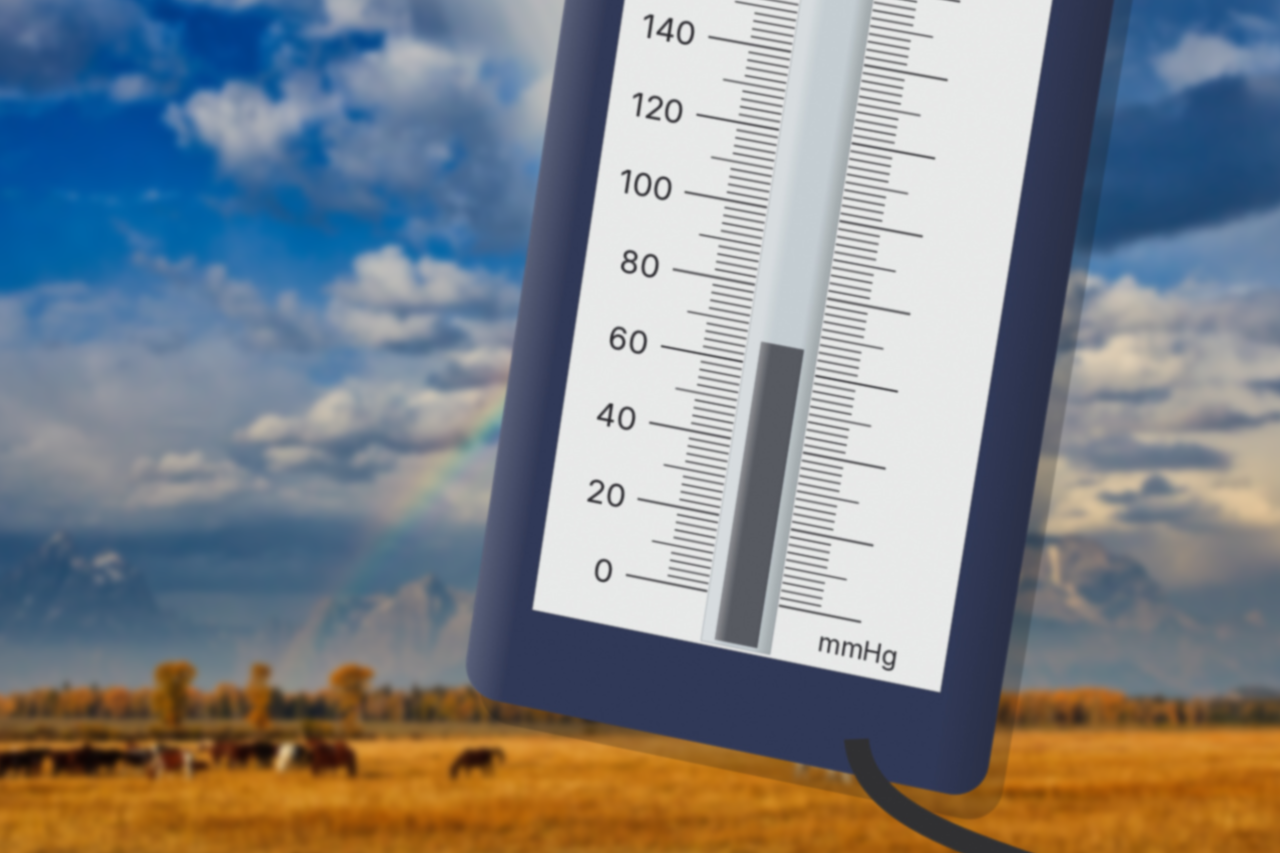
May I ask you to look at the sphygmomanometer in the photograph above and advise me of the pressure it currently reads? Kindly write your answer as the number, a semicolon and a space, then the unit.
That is 66; mmHg
